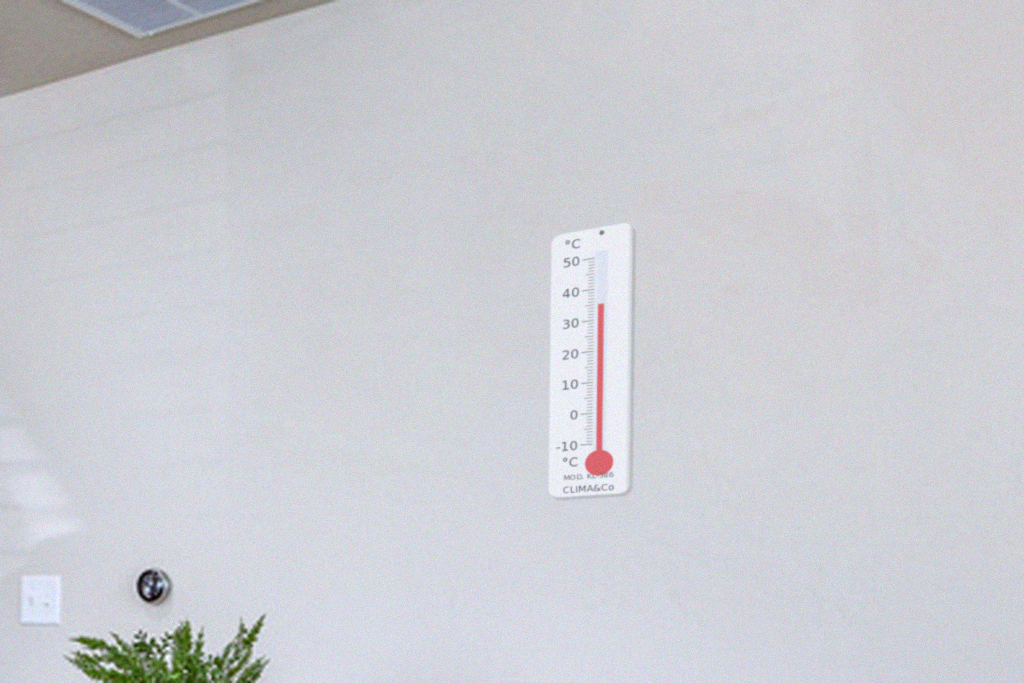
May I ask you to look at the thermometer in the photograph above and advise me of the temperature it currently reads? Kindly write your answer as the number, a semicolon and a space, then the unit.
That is 35; °C
